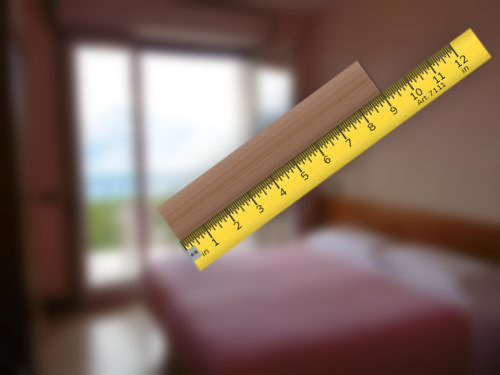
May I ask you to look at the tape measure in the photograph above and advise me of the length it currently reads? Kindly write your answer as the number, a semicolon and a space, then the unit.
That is 9; in
